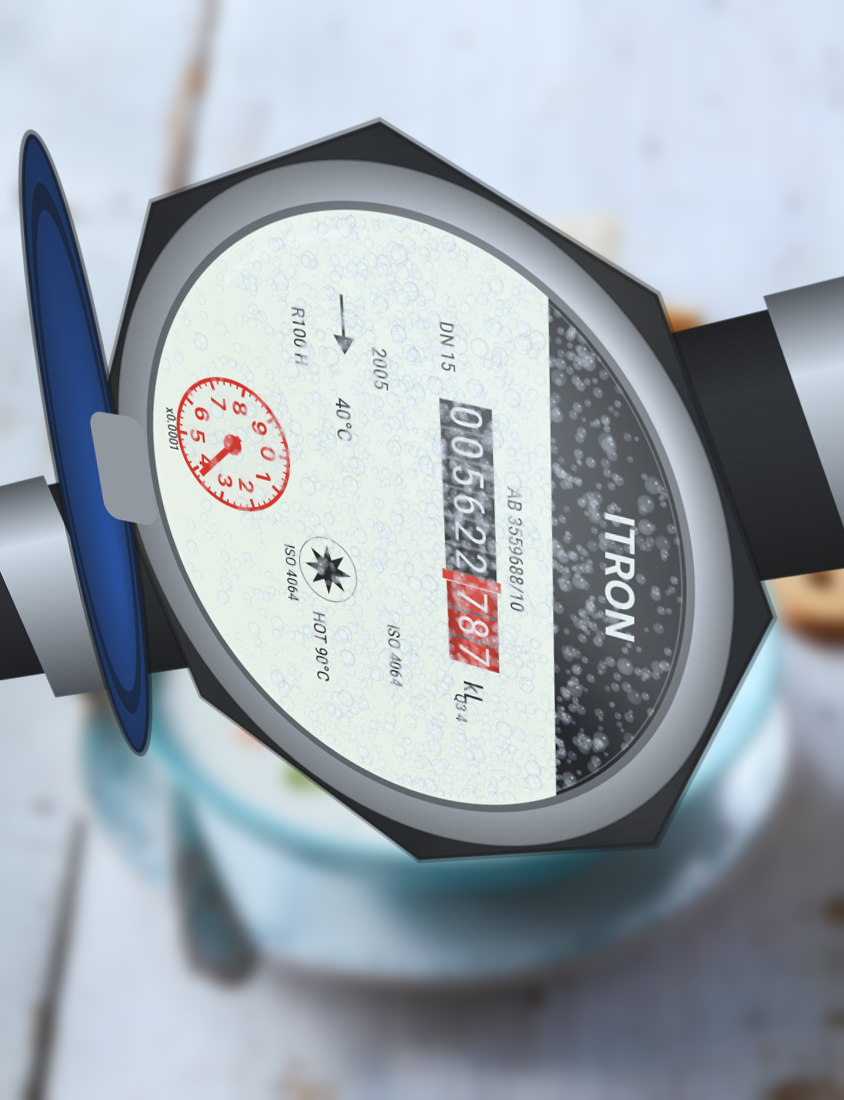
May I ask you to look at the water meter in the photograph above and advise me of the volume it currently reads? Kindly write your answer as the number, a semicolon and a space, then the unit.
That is 5622.7873; kL
